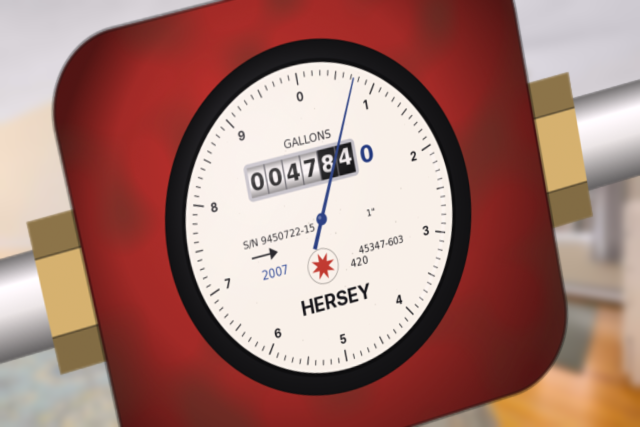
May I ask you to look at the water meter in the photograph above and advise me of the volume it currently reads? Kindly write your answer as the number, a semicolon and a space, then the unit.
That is 47840.7; gal
